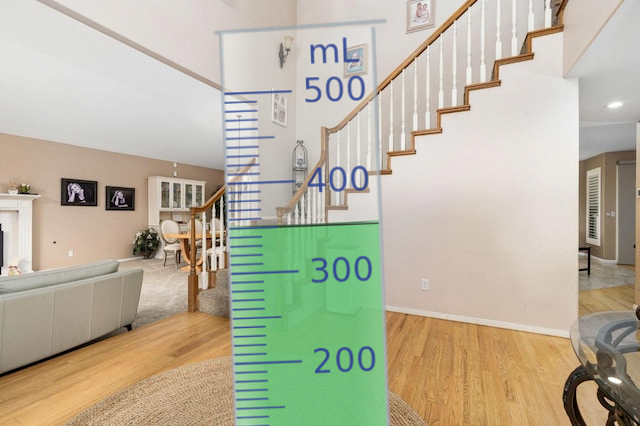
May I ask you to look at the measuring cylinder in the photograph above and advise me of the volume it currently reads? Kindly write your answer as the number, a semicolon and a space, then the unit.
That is 350; mL
